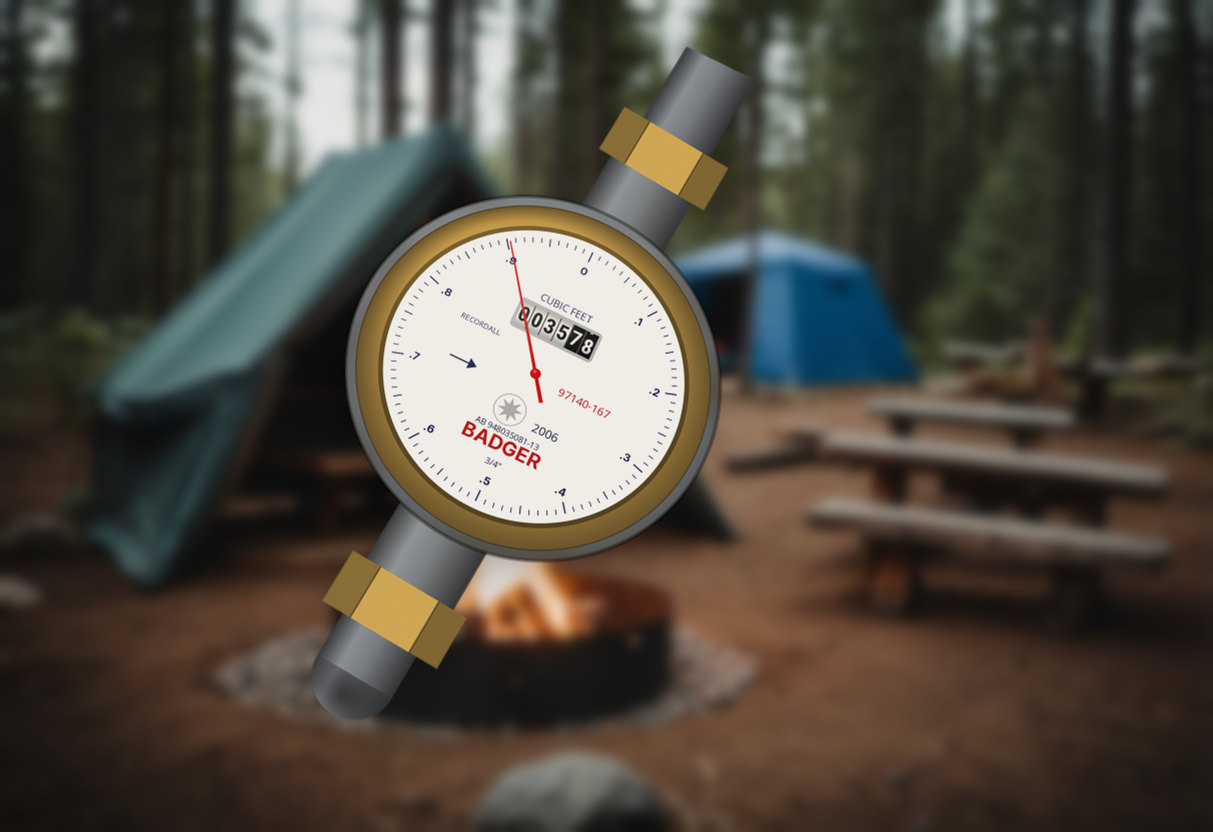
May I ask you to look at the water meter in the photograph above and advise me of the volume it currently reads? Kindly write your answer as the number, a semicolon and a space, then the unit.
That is 3577.90; ft³
